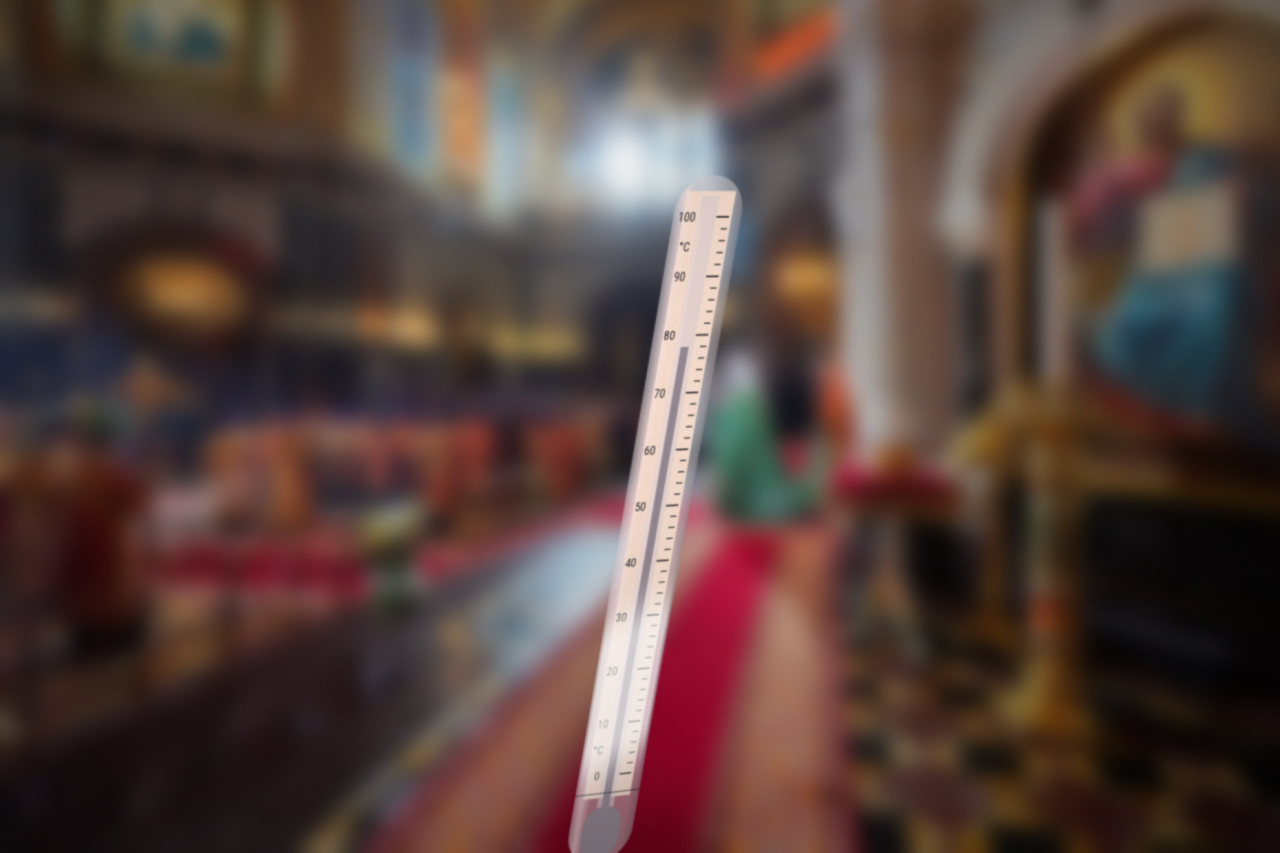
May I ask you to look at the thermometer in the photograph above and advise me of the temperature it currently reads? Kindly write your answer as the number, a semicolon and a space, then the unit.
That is 78; °C
